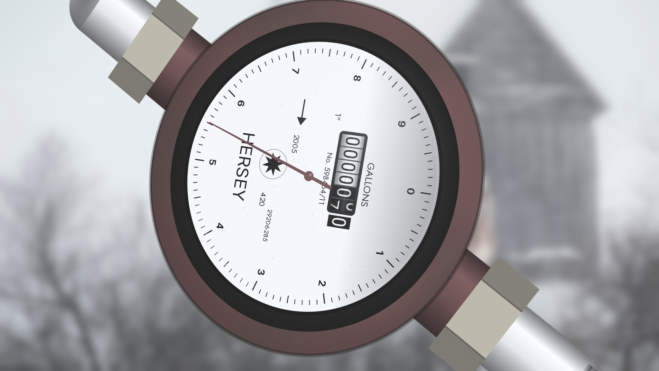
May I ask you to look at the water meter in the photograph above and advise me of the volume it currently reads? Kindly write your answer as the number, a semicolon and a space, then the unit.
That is 65.5; gal
